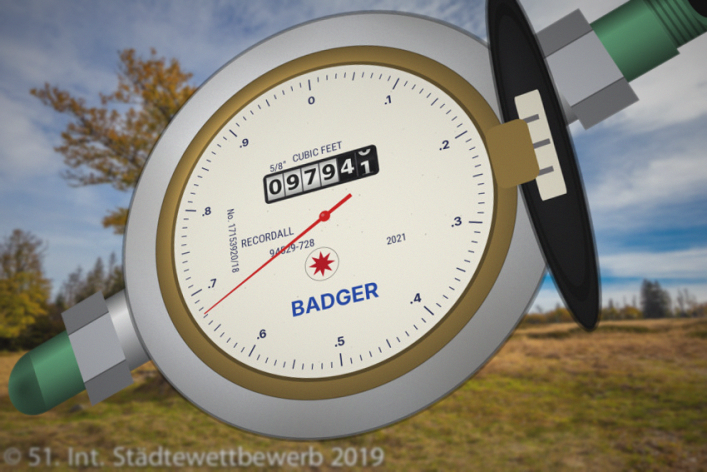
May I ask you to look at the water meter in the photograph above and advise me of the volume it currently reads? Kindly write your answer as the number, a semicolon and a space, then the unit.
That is 97940.67; ft³
